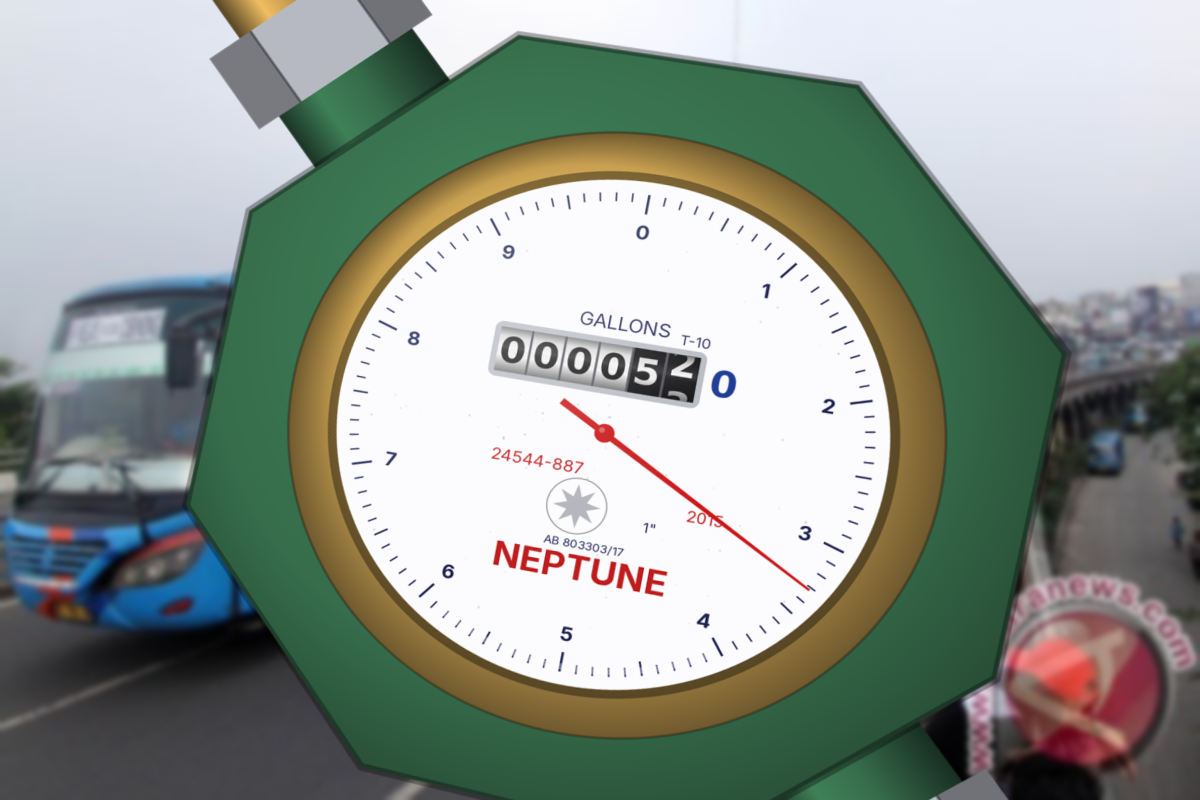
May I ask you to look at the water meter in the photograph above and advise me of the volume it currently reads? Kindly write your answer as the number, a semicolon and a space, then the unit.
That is 523.3; gal
